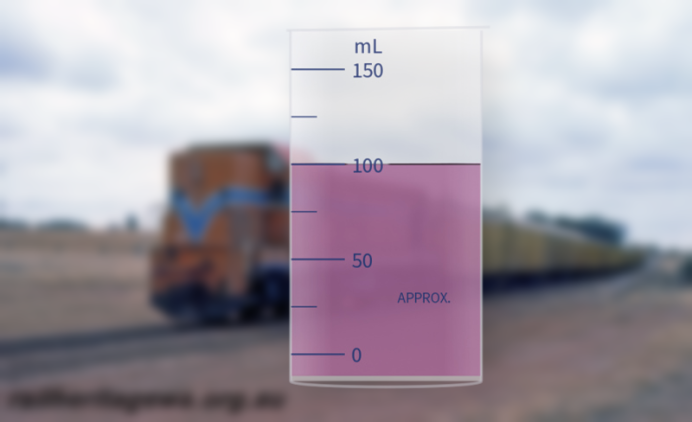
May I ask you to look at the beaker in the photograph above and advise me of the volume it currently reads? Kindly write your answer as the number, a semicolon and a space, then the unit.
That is 100; mL
